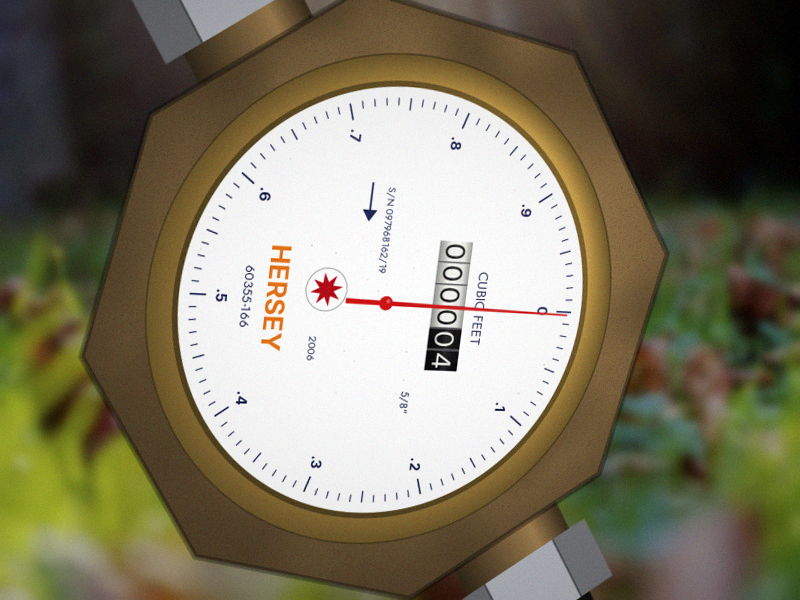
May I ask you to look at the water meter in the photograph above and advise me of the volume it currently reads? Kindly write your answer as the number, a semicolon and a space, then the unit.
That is 4.00; ft³
